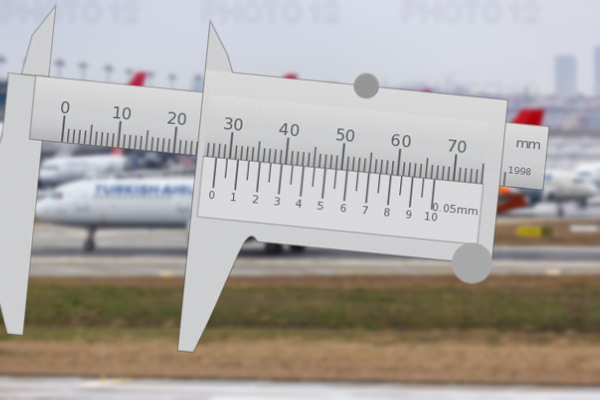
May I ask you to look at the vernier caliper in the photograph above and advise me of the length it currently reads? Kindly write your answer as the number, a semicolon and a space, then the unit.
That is 27.6; mm
